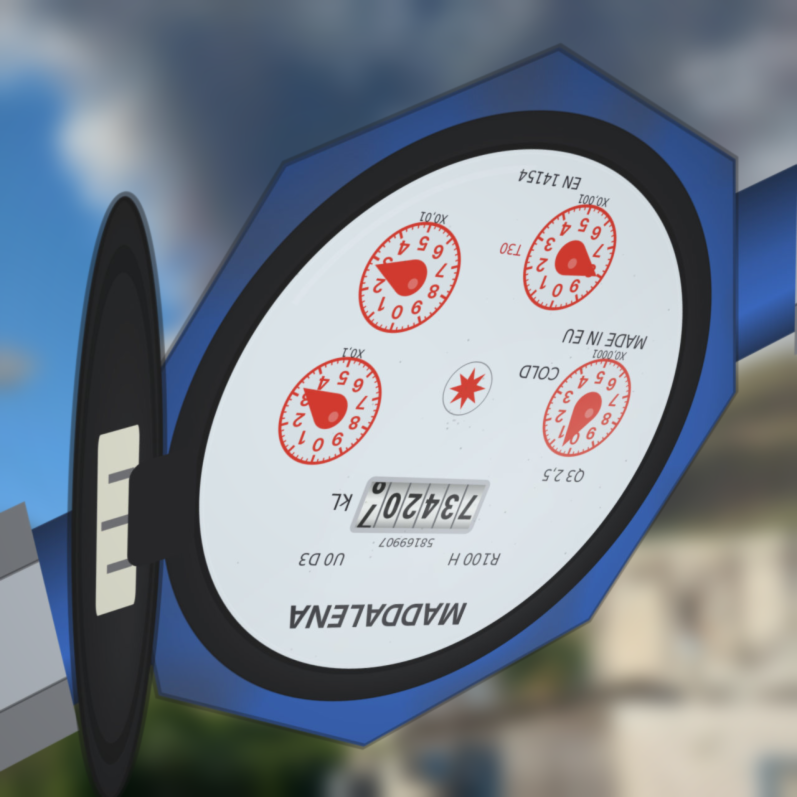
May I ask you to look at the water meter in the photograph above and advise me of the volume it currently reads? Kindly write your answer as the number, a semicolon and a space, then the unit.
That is 734207.3280; kL
